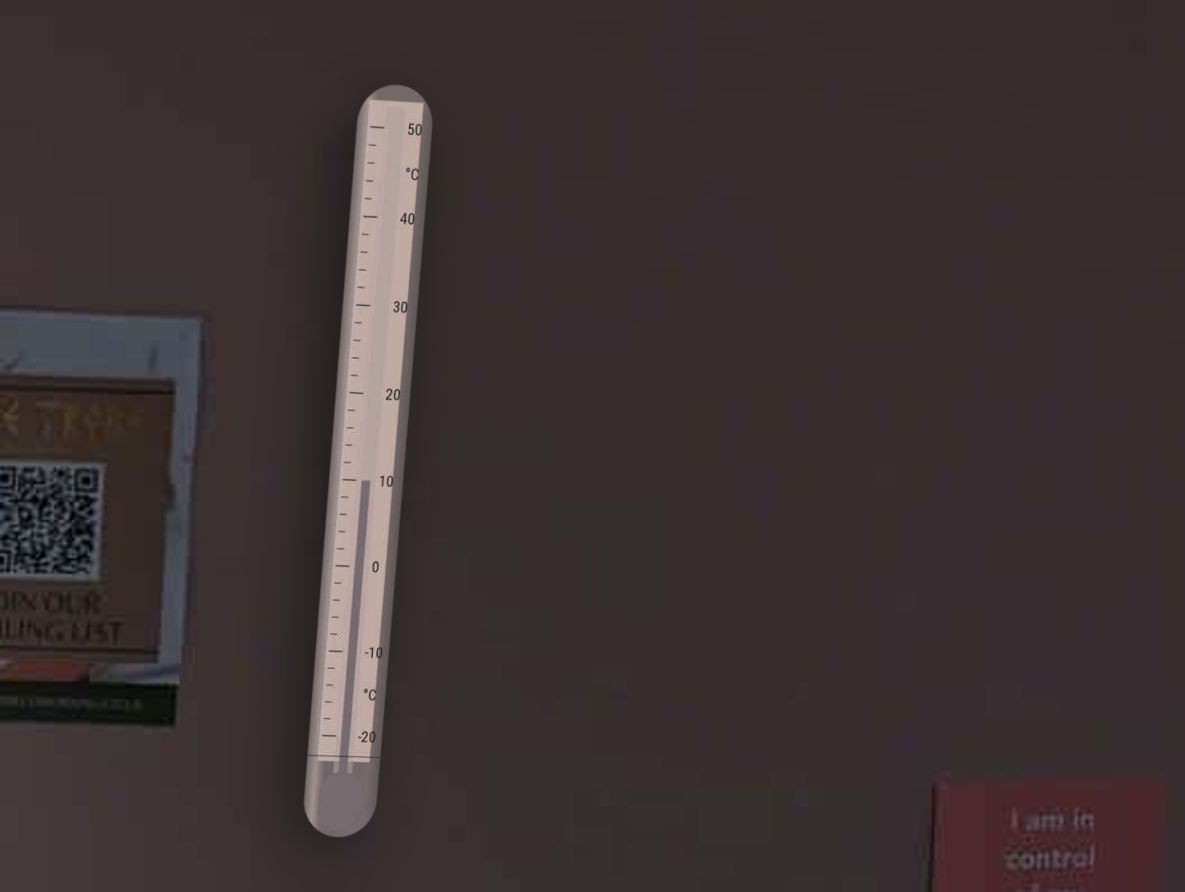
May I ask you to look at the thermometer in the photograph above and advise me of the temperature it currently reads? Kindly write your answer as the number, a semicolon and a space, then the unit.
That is 10; °C
